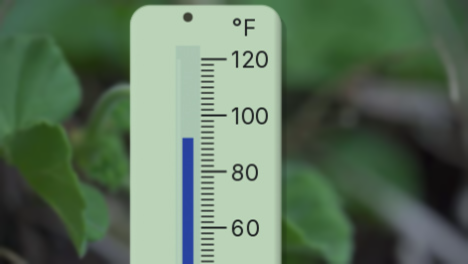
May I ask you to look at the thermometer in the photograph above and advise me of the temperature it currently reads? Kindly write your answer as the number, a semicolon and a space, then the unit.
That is 92; °F
